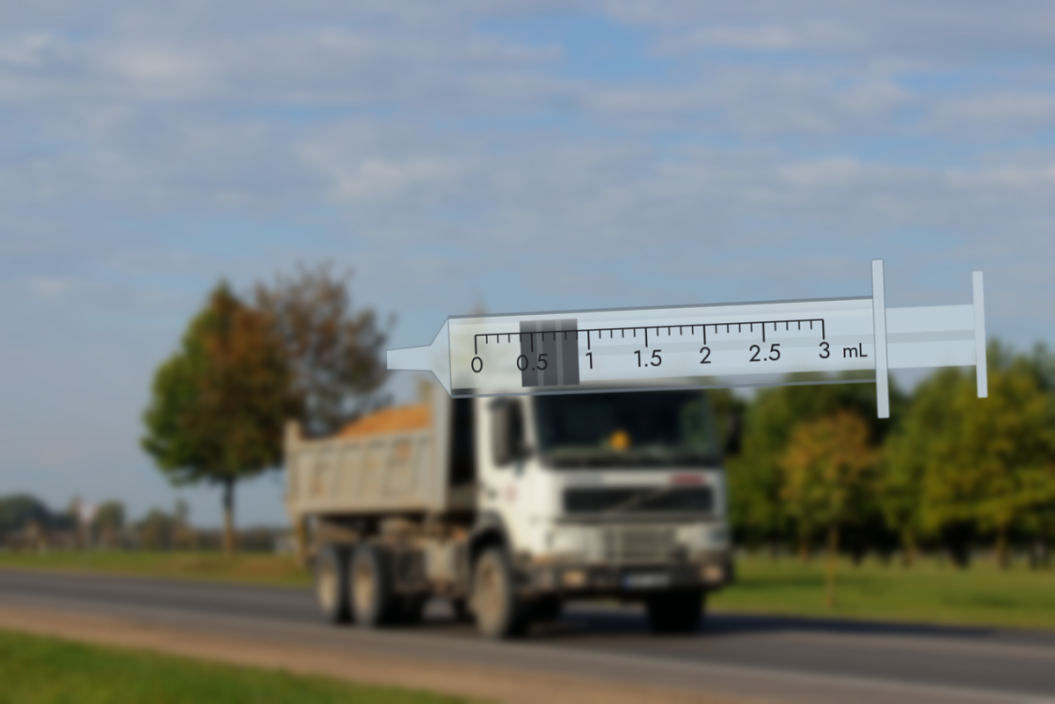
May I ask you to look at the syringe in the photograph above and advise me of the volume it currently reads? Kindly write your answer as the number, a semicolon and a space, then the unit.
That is 0.4; mL
